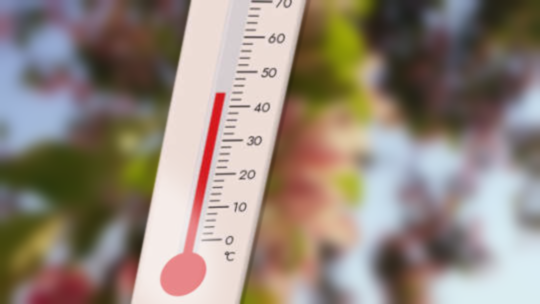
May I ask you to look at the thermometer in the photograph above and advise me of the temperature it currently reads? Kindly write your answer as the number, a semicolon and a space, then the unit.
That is 44; °C
